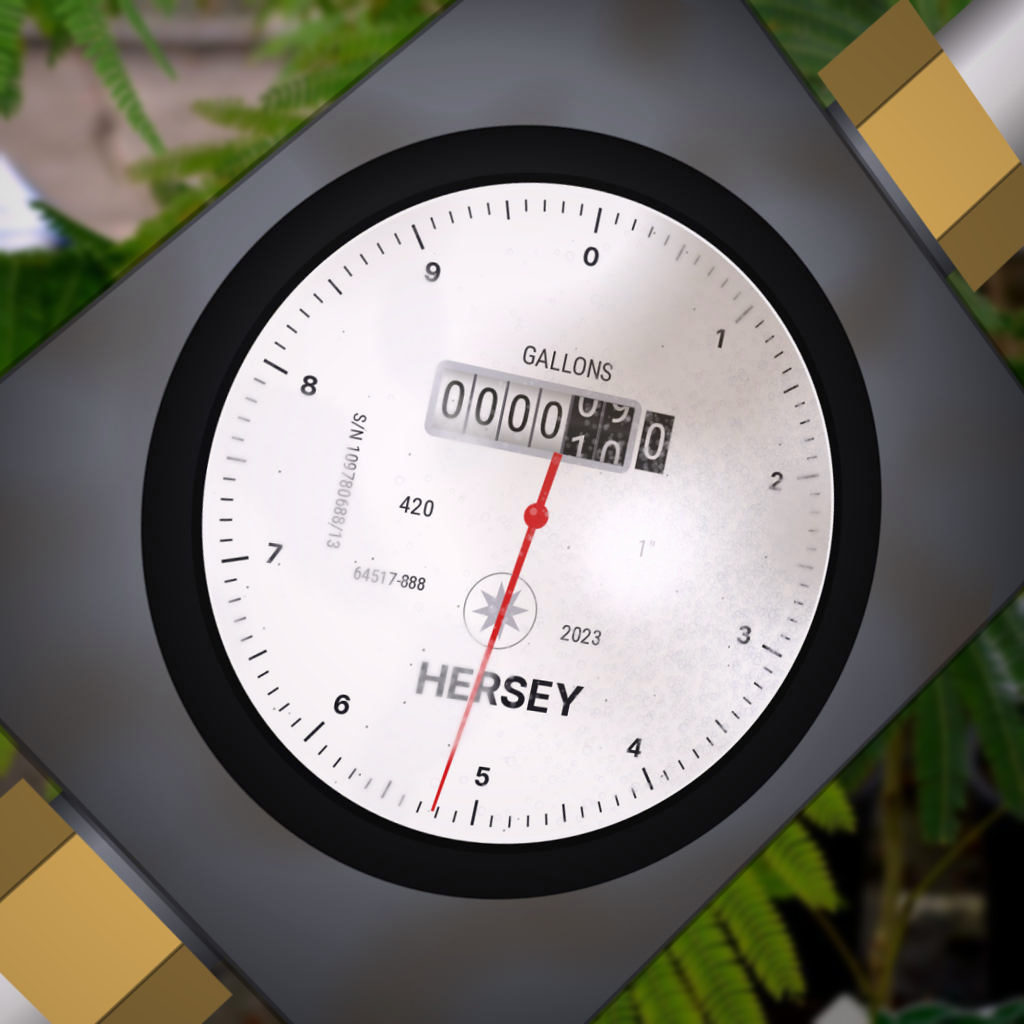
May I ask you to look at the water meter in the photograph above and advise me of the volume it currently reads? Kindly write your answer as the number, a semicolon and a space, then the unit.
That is 95.2; gal
